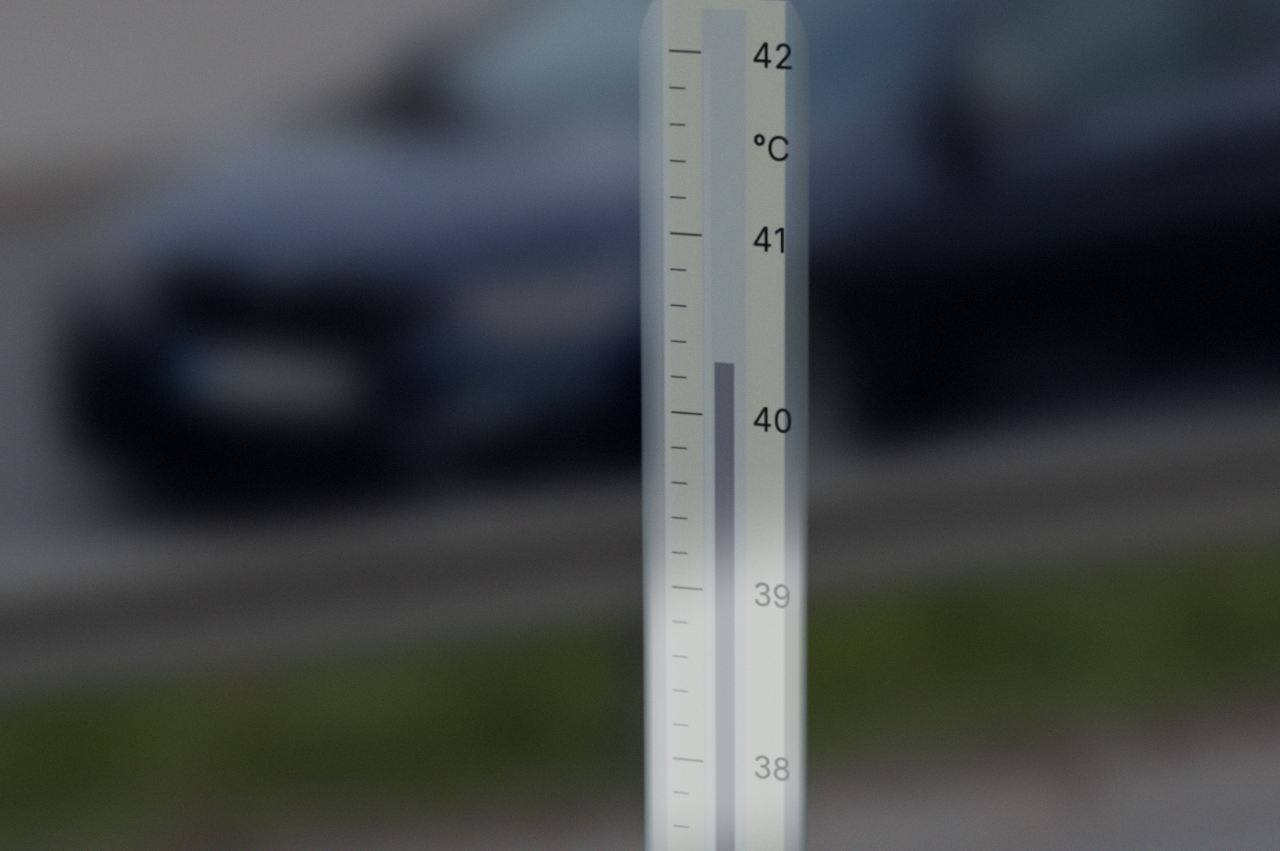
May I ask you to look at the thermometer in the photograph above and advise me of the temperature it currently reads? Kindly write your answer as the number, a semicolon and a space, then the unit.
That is 40.3; °C
